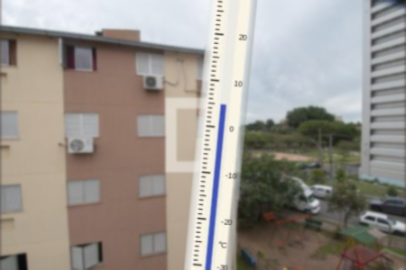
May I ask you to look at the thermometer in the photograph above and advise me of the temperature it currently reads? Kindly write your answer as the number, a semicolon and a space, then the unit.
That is 5; °C
